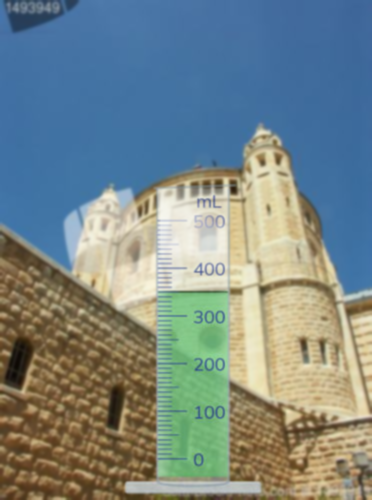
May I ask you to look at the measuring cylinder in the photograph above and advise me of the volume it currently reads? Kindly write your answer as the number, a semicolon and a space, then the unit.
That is 350; mL
